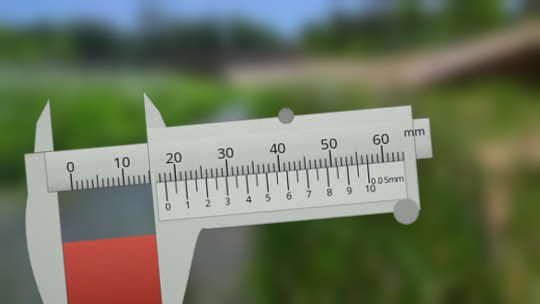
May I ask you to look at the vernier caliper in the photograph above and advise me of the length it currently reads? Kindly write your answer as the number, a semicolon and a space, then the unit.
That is 18.0; mm
